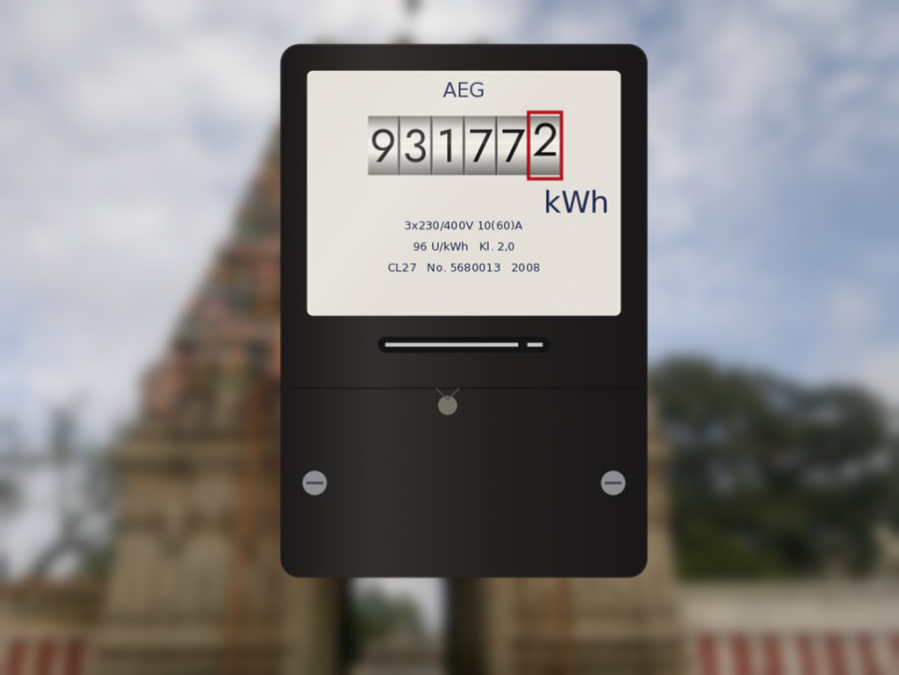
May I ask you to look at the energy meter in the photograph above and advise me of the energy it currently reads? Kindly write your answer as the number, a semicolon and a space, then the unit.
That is 93177.2; kWh
